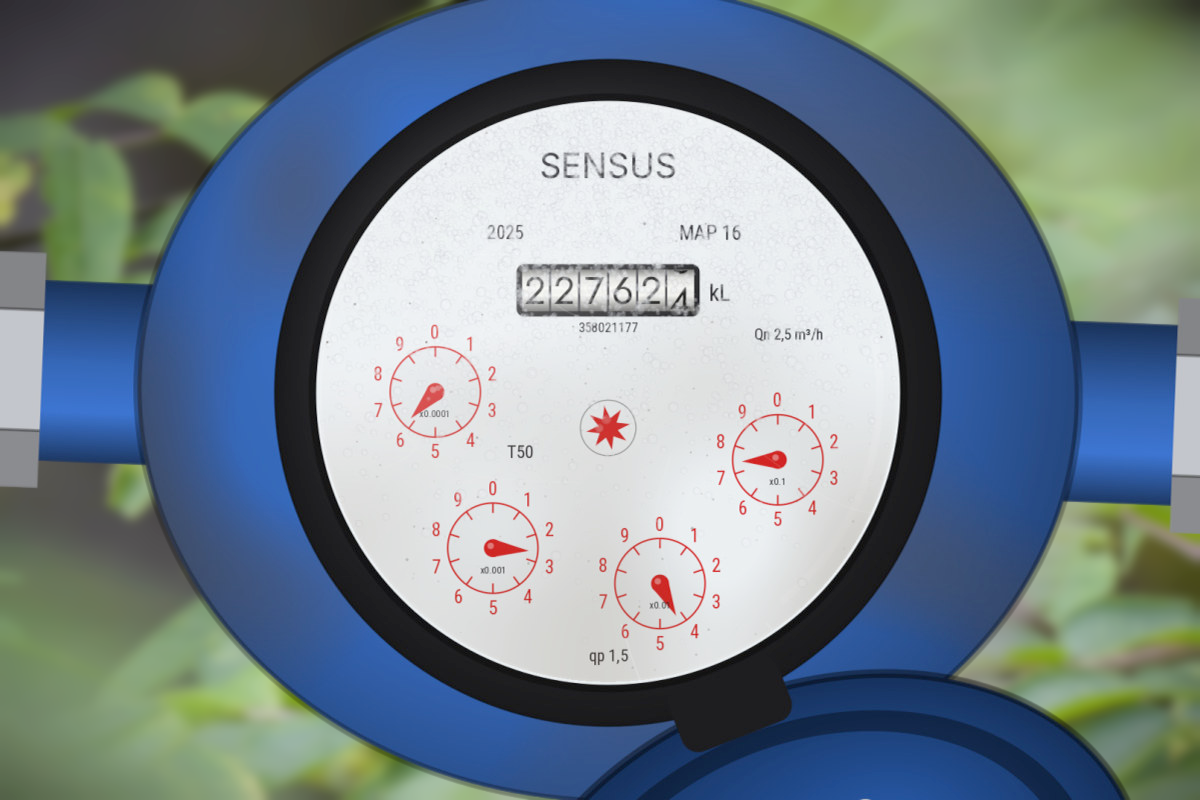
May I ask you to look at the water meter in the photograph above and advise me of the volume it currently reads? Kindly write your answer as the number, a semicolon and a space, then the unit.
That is 227623.7426; kL
